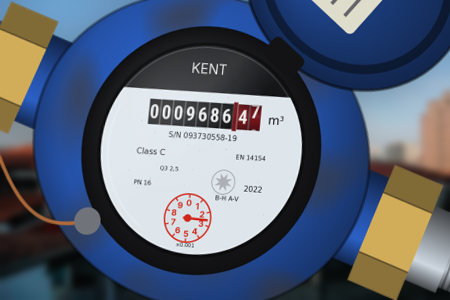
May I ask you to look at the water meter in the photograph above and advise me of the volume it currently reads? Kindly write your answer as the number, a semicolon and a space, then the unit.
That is 9686.472; m³
